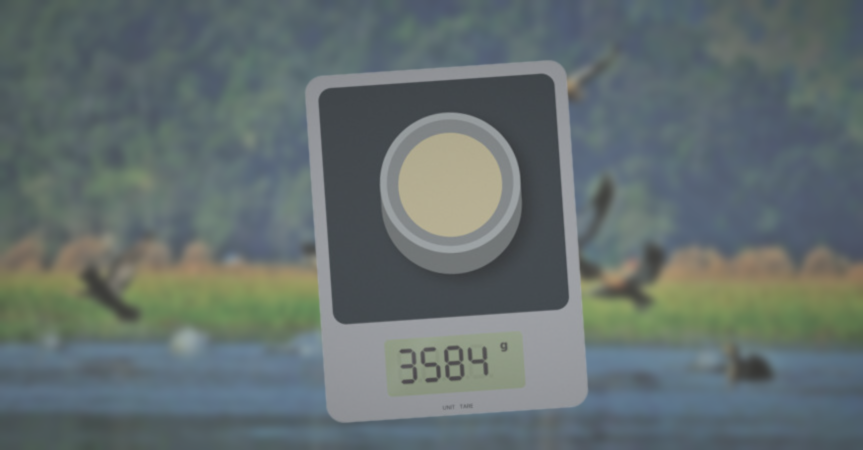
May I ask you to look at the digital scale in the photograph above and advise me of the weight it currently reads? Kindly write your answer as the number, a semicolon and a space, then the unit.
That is 3584; g
